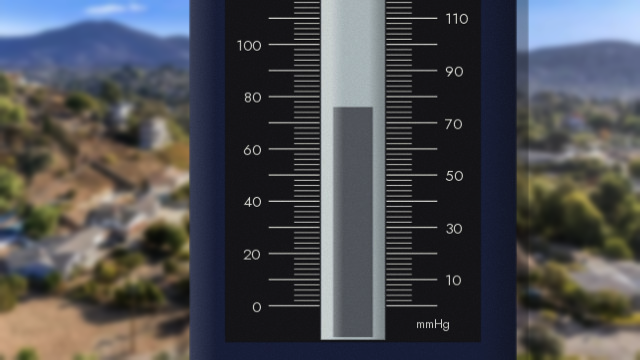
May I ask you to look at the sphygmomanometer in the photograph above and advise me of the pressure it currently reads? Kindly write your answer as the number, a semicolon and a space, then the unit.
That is 76; mmHg
